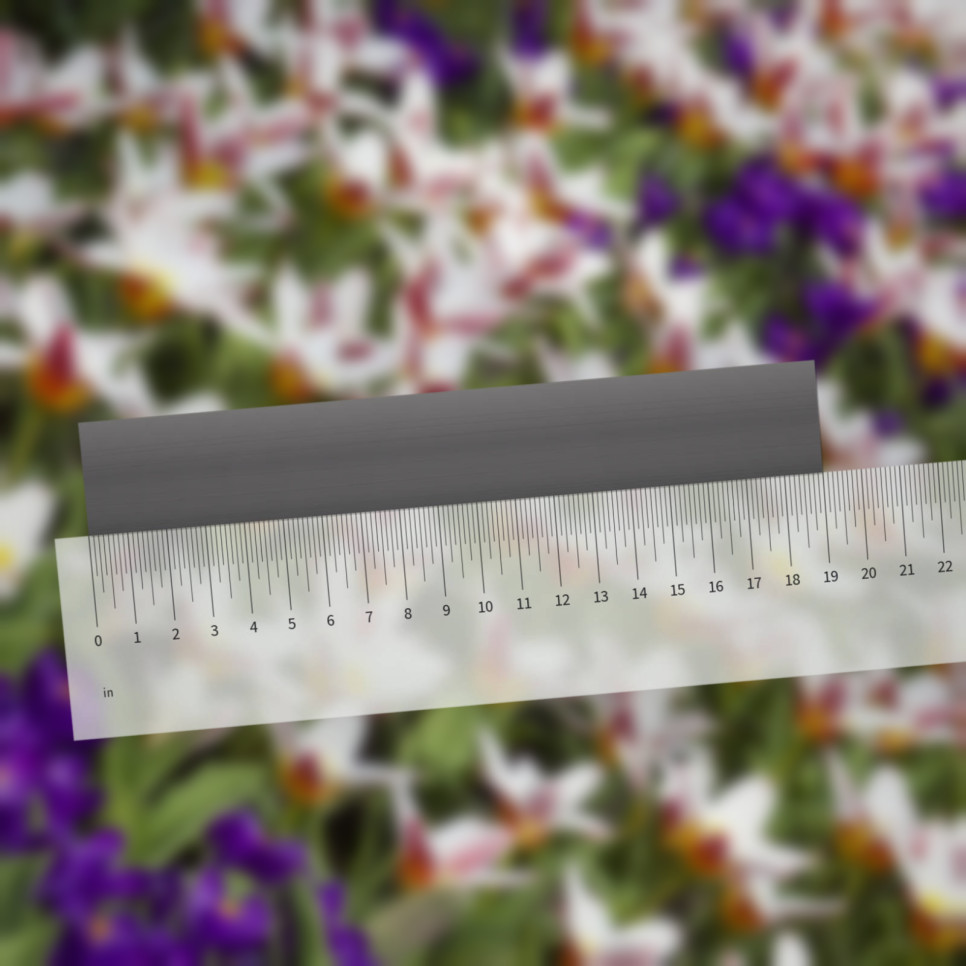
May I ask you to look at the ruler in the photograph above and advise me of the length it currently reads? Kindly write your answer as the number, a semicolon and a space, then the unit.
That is 19; in
